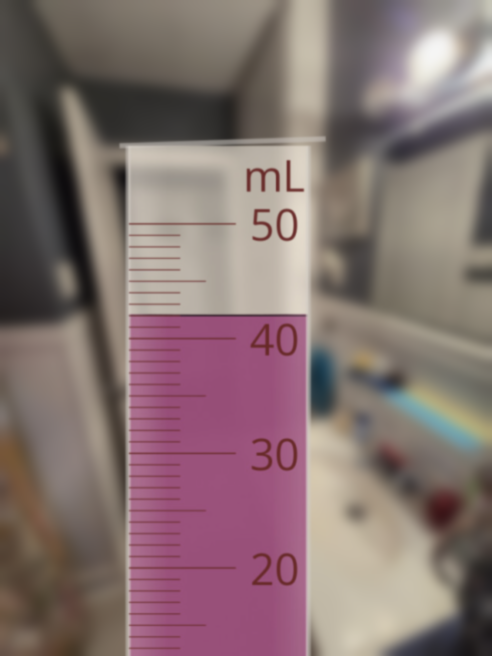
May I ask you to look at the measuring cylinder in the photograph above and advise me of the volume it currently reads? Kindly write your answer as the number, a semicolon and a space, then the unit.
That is 42; mL
